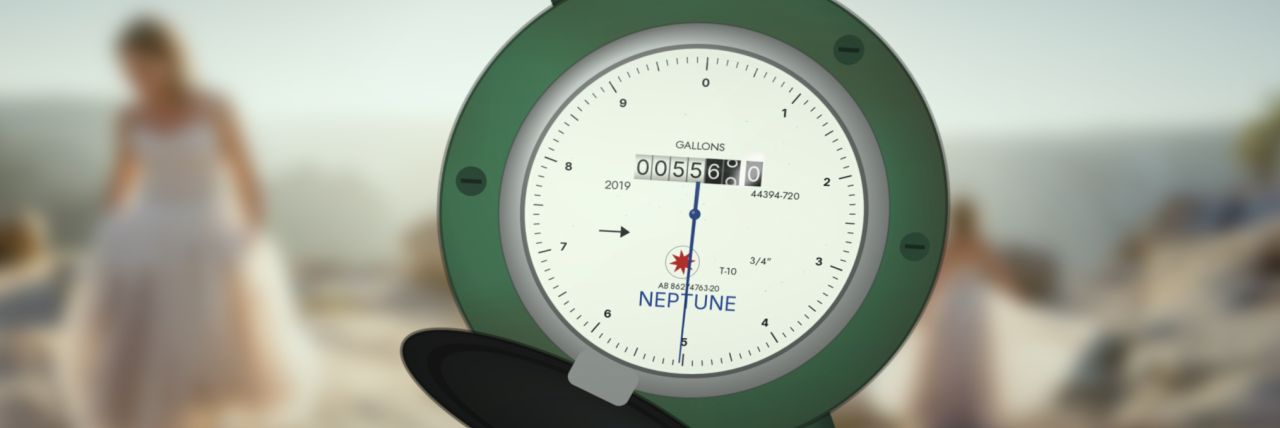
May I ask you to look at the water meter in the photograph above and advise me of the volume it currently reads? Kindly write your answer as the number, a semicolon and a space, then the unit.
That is 55685.0; gal
